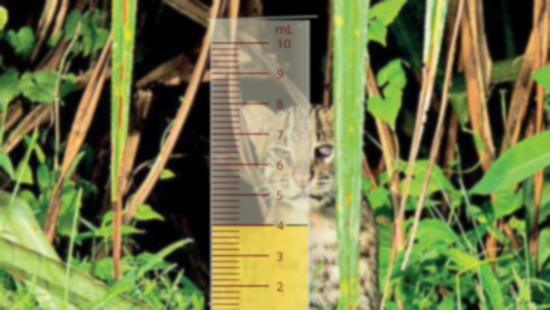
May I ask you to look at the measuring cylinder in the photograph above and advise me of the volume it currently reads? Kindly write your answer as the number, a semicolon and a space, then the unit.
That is 4; mL
